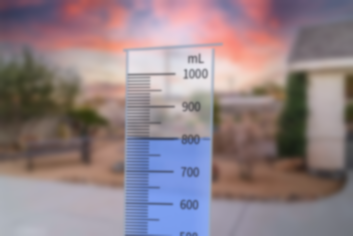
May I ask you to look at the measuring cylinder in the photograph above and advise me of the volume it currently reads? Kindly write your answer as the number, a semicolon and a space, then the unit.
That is 800; mL
